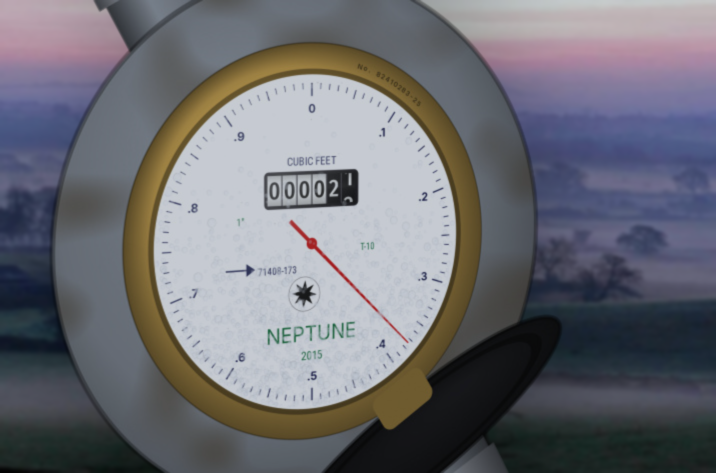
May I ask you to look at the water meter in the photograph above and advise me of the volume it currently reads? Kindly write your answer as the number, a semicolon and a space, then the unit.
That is 21.37; ft³
